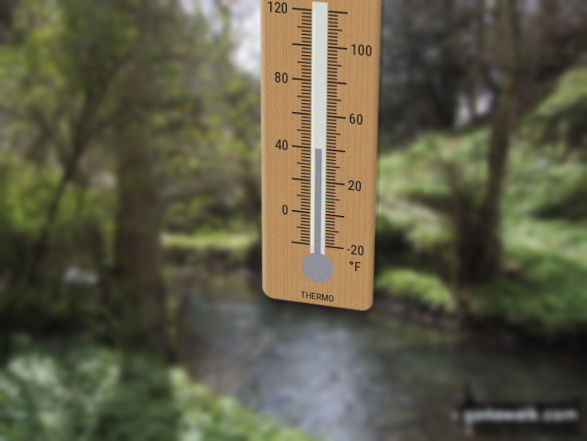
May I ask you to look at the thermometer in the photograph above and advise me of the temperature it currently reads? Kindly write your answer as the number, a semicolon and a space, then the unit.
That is 40; °F
